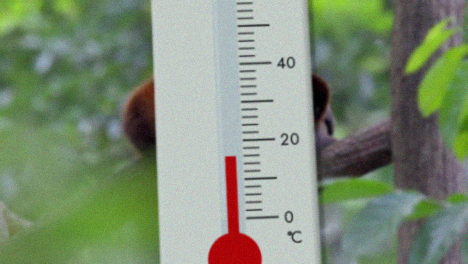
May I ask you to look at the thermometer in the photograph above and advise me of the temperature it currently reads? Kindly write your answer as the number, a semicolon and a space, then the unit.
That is 16; °C
